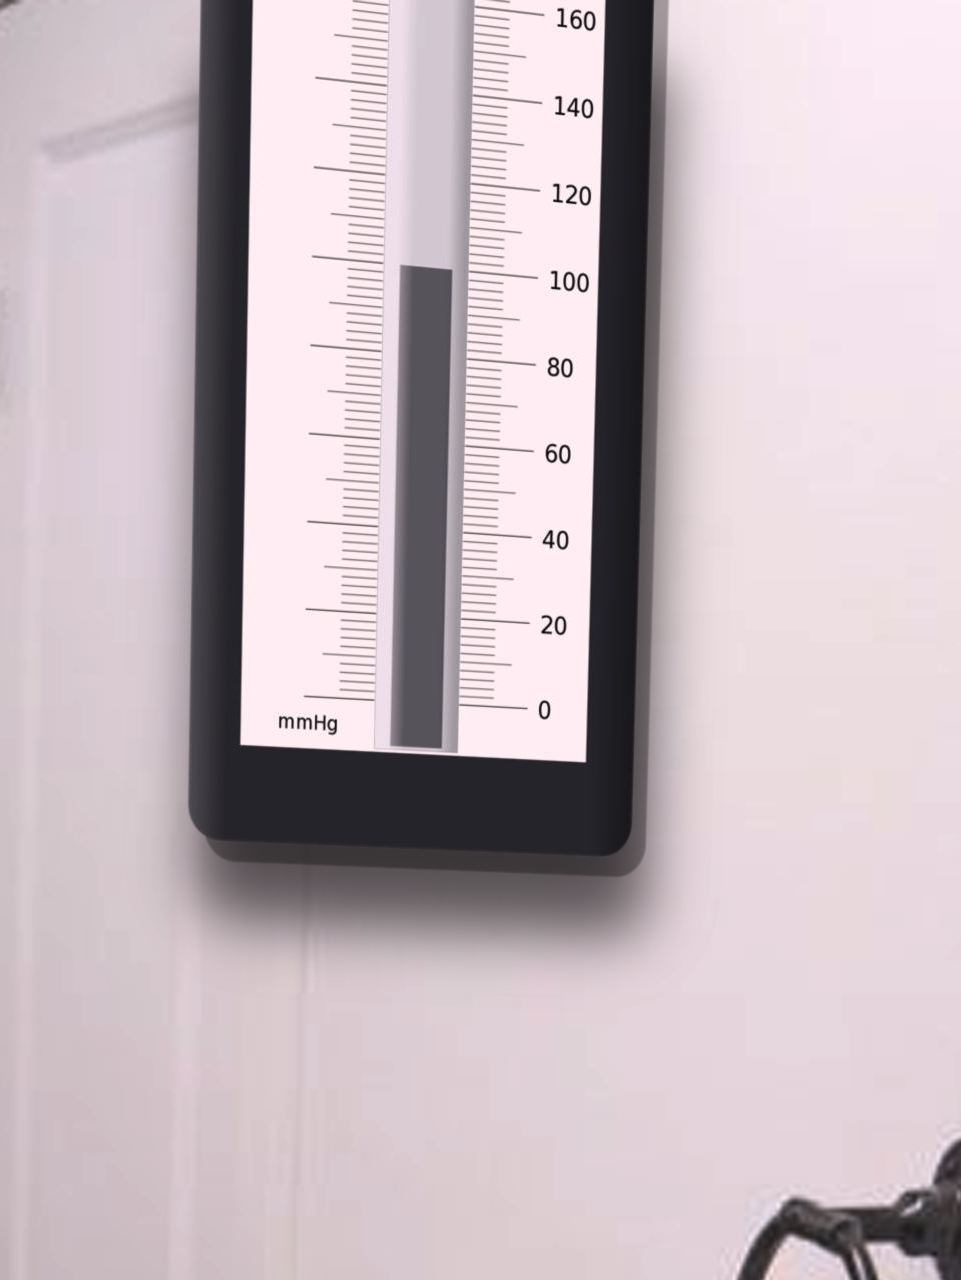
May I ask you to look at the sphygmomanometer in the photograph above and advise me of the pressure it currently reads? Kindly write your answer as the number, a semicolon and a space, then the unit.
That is 100; mmHg
